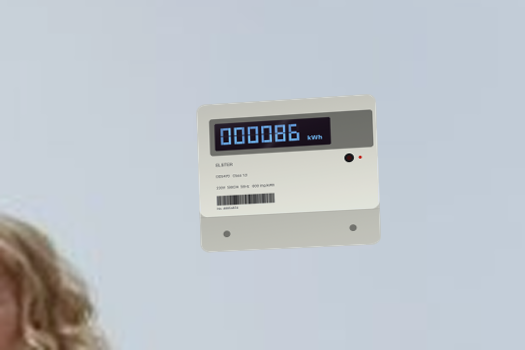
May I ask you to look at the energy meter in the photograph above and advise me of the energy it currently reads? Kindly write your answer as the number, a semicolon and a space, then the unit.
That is 86; kWh
